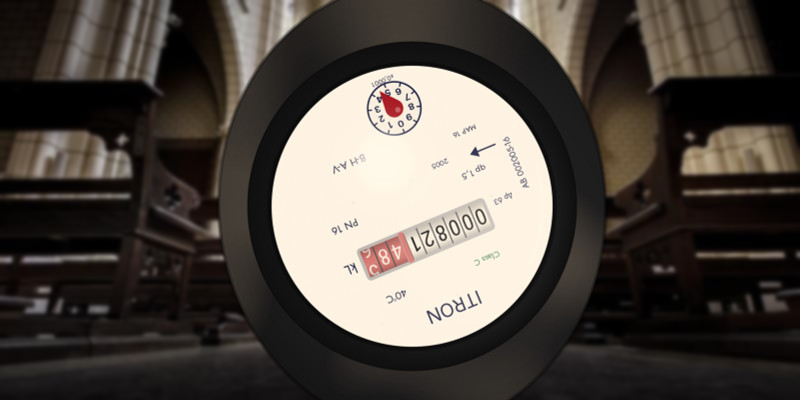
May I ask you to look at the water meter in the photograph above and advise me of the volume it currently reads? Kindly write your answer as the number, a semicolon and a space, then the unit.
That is 821.4854; kL
